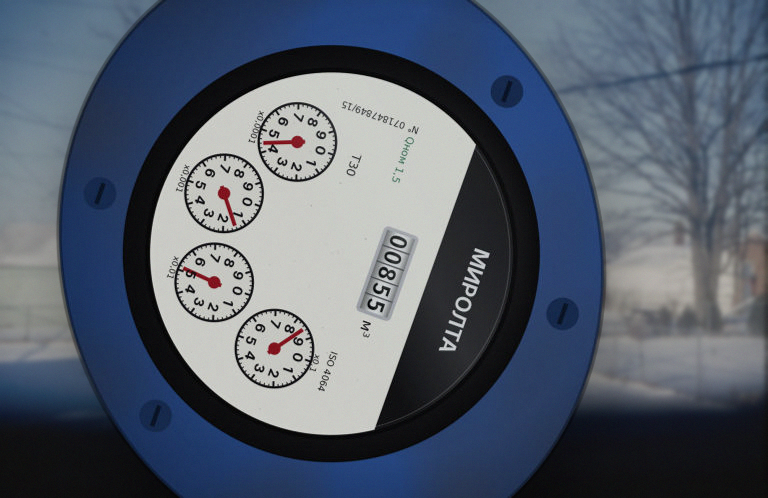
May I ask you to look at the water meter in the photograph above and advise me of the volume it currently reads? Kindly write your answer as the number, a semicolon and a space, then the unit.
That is 855.8514; m³
